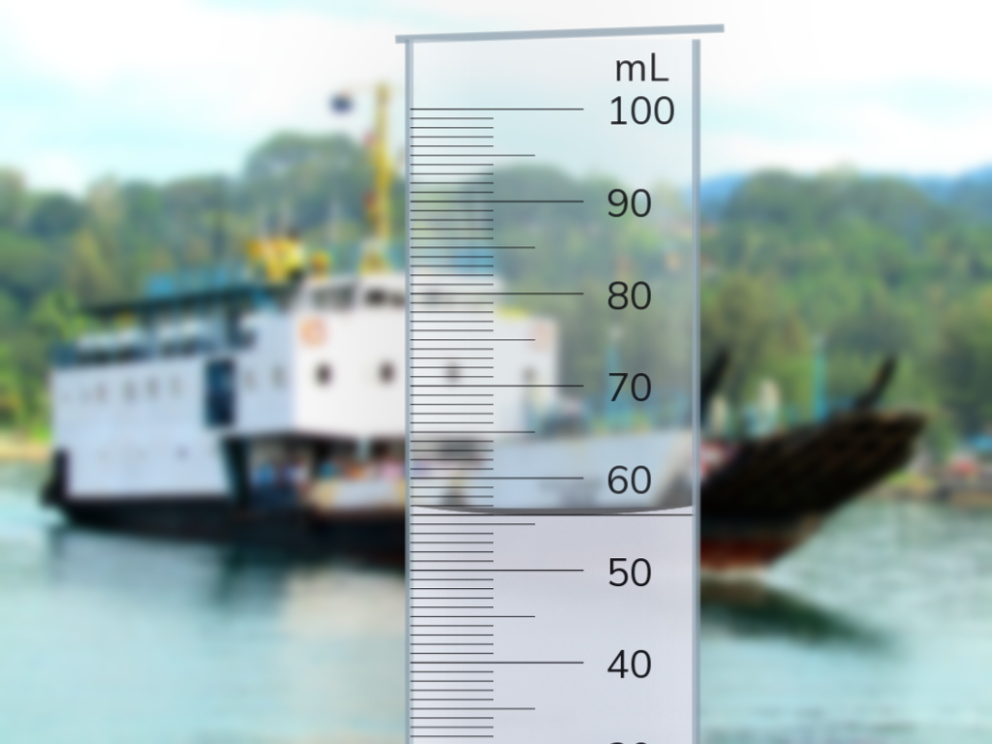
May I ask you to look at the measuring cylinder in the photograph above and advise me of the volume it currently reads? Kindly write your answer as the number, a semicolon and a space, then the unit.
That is 56; mL
